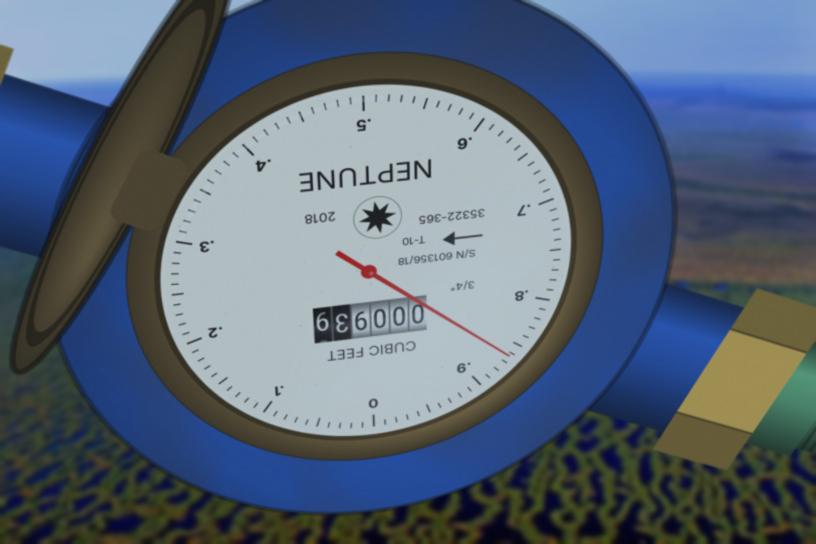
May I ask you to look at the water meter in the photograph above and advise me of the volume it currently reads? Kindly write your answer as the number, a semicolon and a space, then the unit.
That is 938.86; ft³
